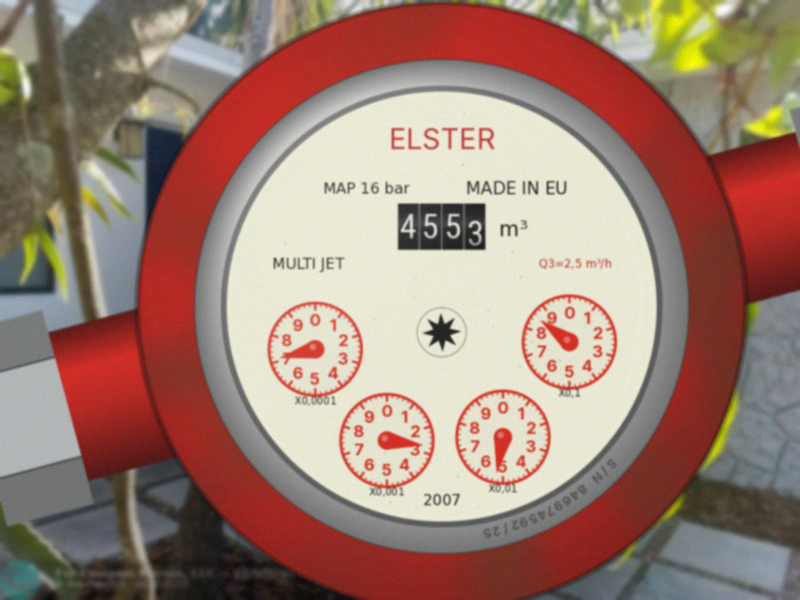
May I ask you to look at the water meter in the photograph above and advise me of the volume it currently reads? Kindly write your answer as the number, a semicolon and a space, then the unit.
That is 4552.8527; m³
